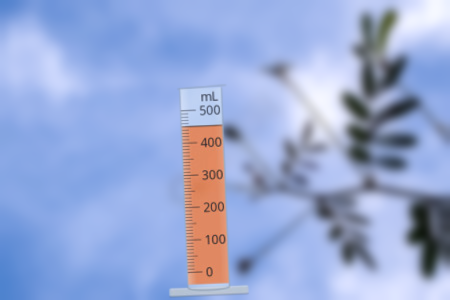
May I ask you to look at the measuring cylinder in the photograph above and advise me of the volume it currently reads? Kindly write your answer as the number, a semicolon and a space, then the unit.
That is 450; mL
